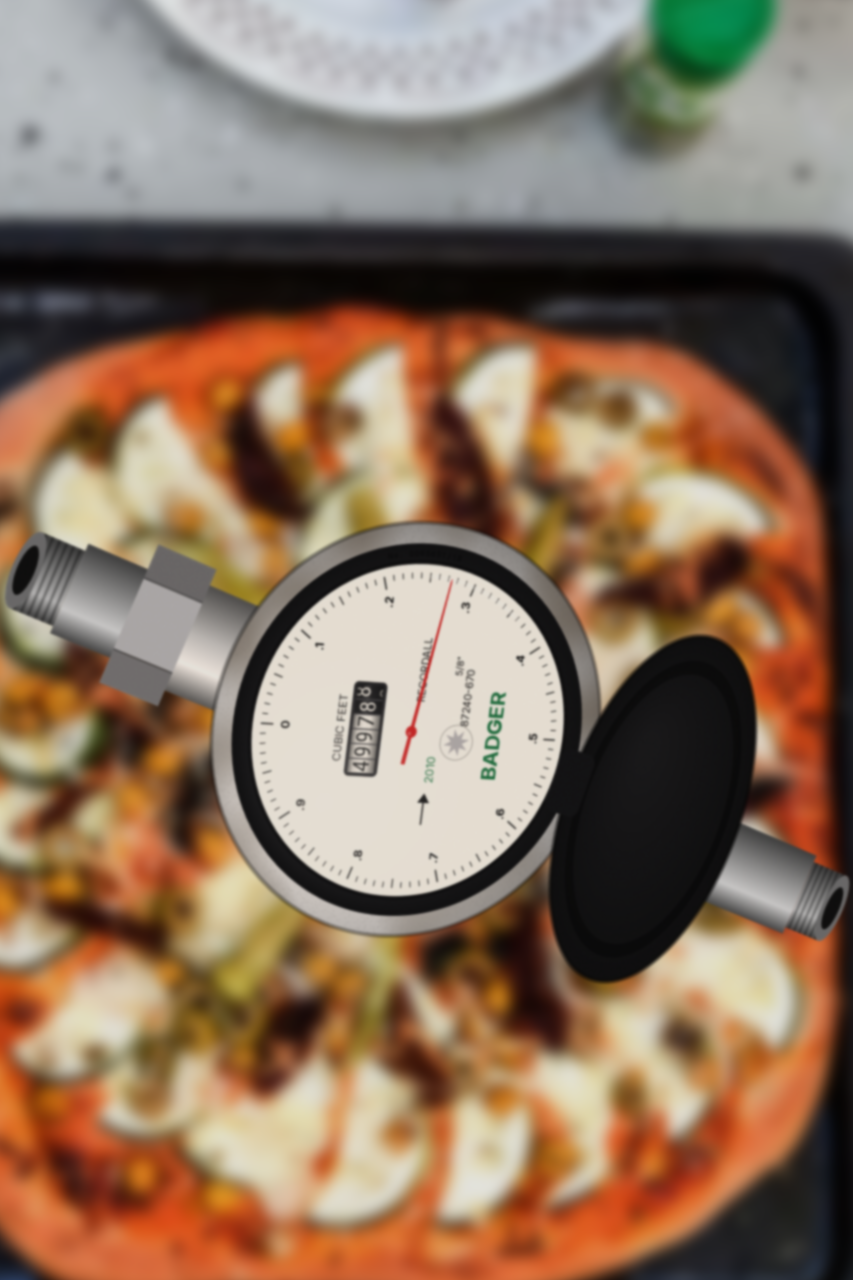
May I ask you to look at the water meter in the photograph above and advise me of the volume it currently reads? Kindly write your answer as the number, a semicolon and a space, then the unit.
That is 499788.27; ft³
